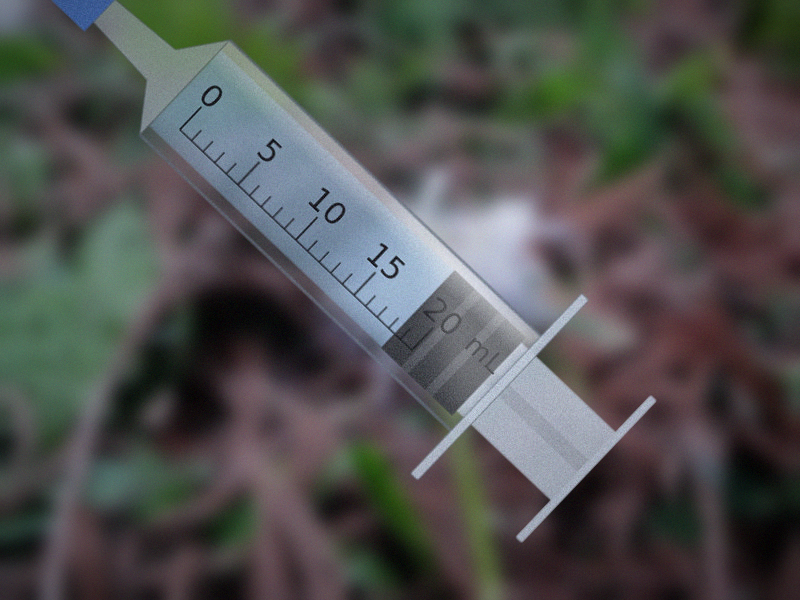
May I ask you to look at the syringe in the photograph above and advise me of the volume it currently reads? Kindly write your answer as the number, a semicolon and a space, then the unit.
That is 18.5; mL
